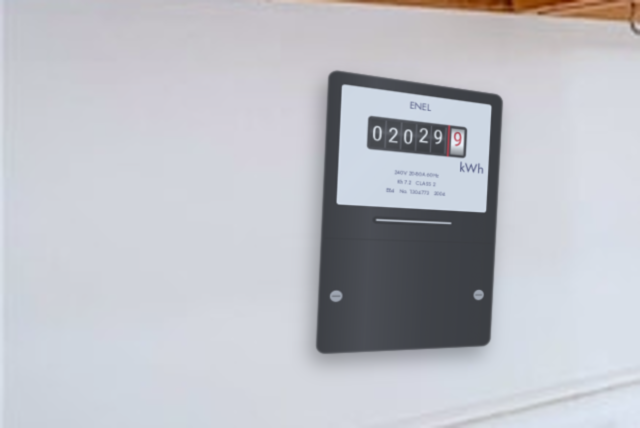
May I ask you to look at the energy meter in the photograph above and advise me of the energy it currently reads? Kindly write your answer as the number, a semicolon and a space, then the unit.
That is 2029.9; kWh
